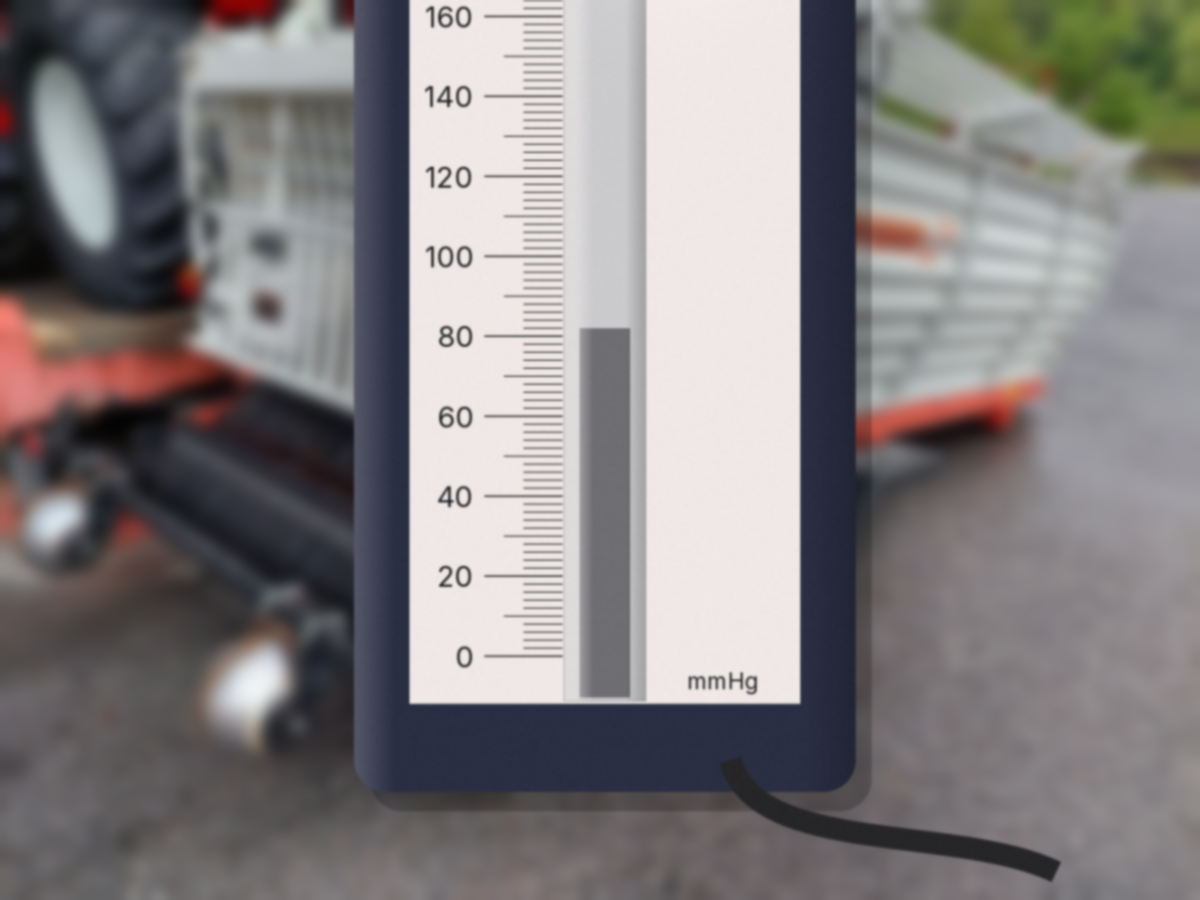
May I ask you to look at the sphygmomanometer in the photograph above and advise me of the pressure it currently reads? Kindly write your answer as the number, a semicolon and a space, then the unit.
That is 82; mmHg
